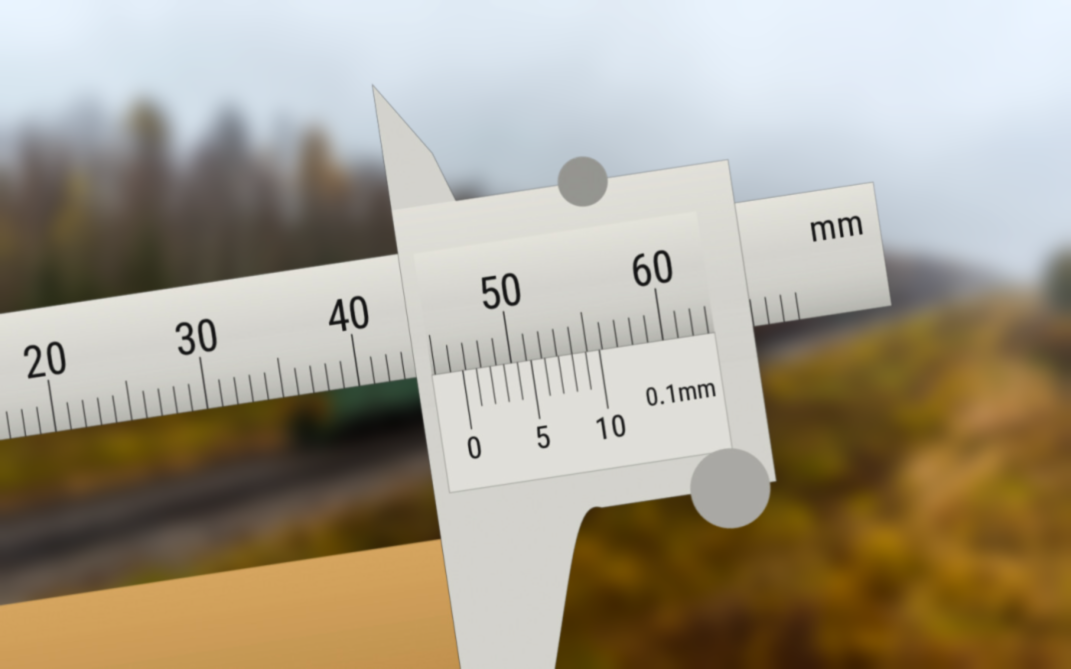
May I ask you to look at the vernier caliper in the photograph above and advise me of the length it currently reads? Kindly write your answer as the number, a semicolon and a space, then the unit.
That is 46.8; mm
